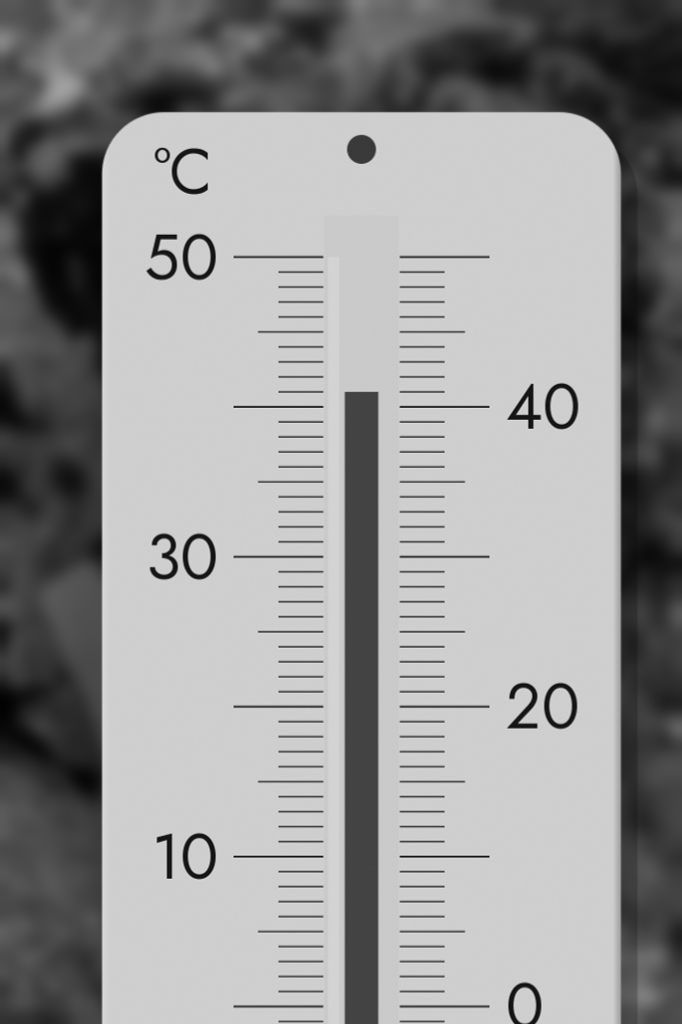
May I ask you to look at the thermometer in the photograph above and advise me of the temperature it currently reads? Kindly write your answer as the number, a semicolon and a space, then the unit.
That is 41; °C
